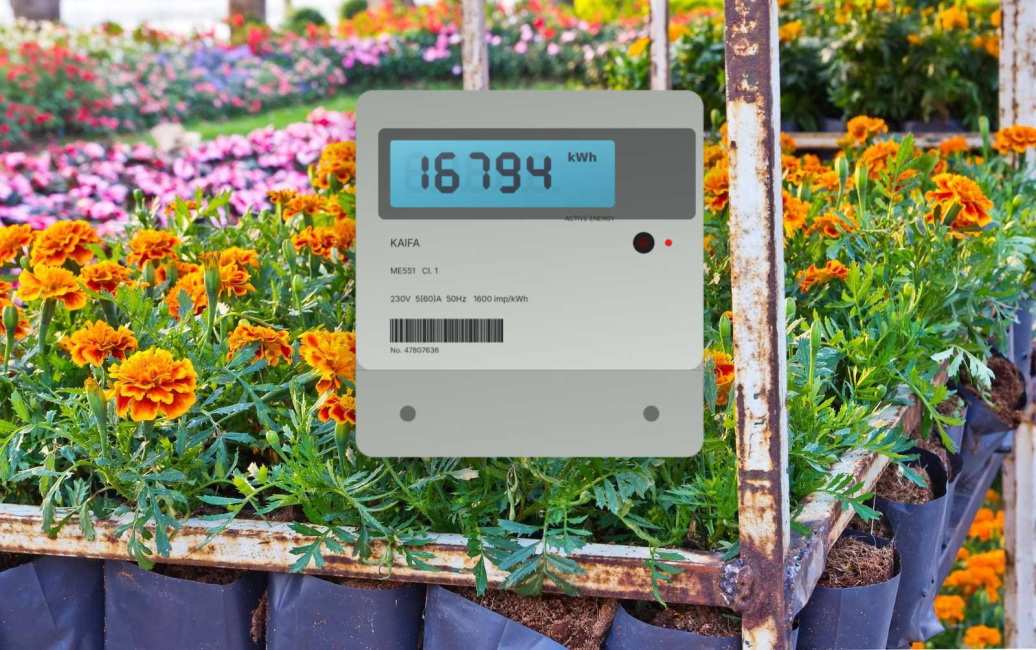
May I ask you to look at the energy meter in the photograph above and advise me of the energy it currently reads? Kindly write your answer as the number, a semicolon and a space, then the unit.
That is 16794; kWh
